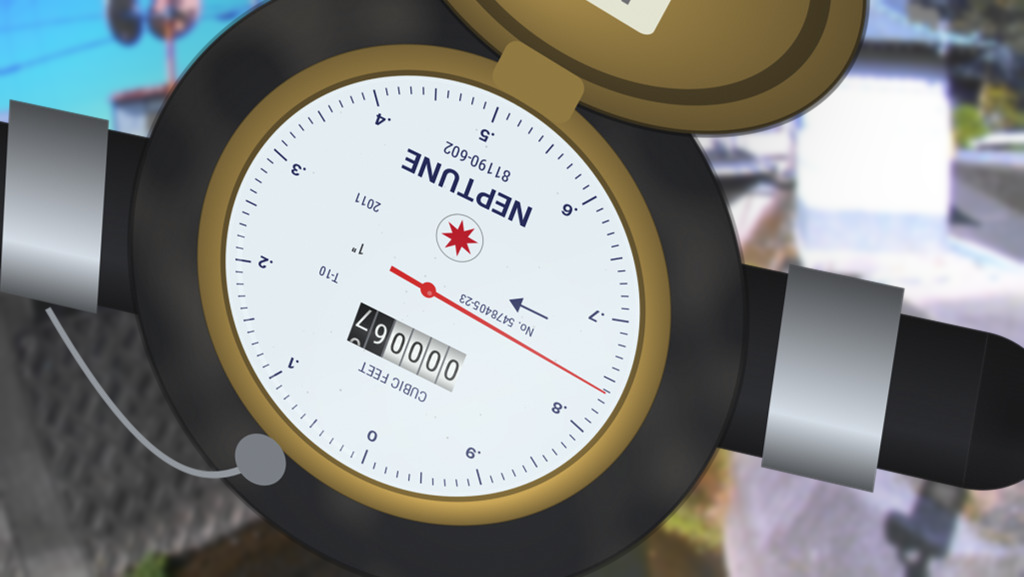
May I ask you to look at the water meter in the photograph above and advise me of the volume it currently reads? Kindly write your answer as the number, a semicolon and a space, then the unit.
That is 66.76; ft³
